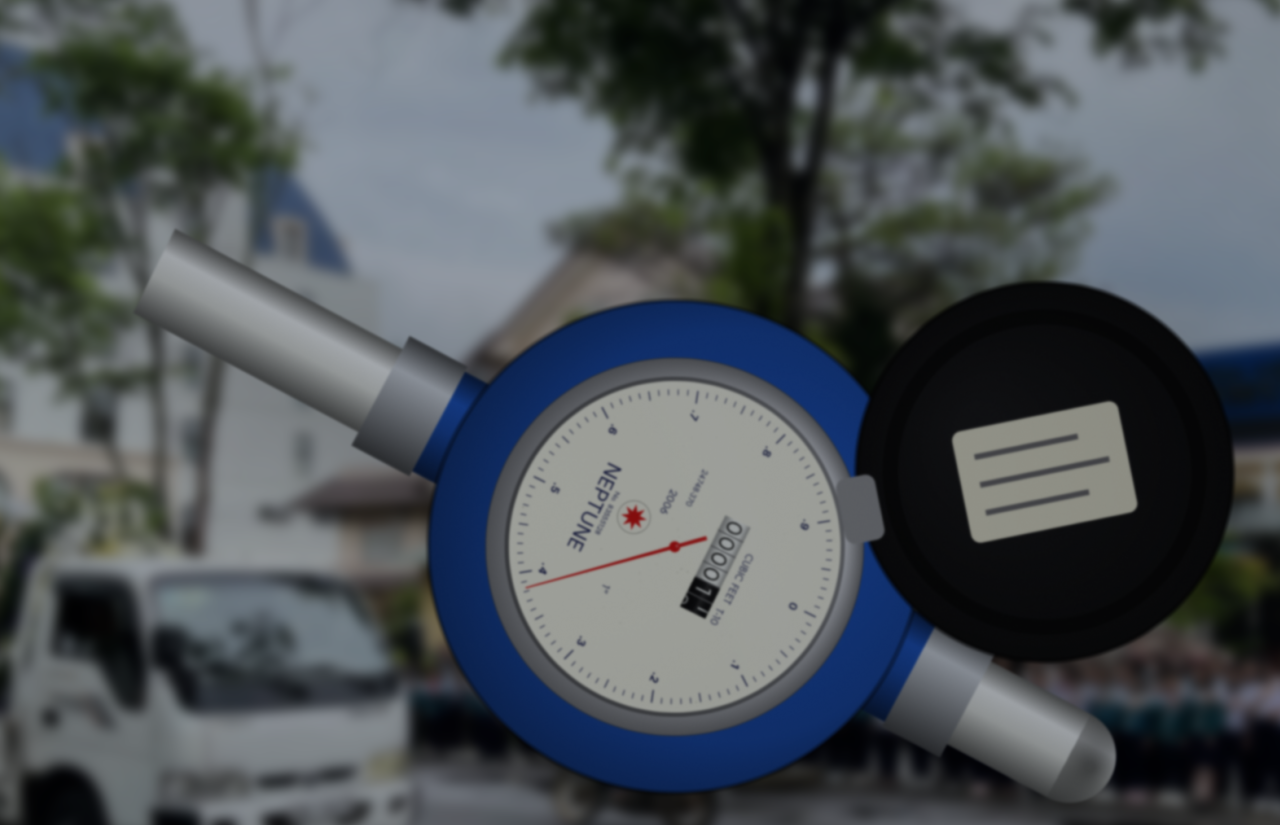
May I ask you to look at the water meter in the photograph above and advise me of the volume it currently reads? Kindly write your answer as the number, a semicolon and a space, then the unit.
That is 11.38; ft³
